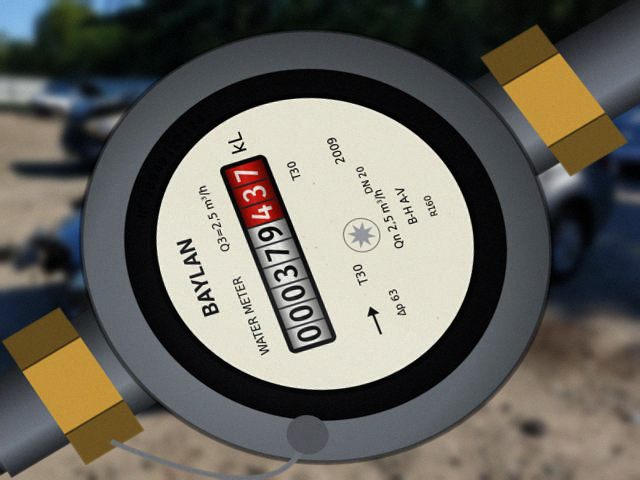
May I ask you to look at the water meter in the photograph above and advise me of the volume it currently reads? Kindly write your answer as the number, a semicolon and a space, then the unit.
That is 379.437; kL
